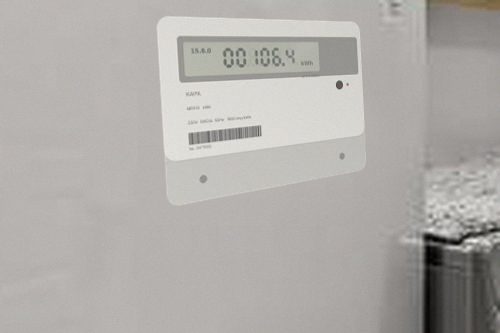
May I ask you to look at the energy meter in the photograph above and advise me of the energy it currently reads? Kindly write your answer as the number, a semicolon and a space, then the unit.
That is 106.4; kWh
